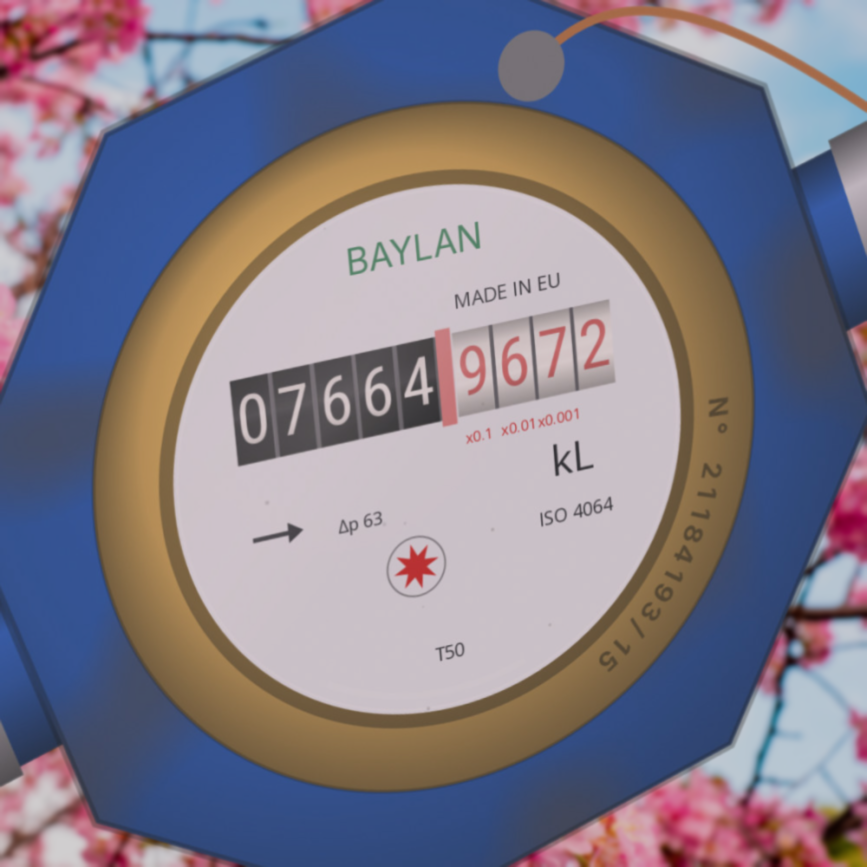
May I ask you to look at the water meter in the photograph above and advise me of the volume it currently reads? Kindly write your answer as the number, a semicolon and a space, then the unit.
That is 7664.9672; kL
